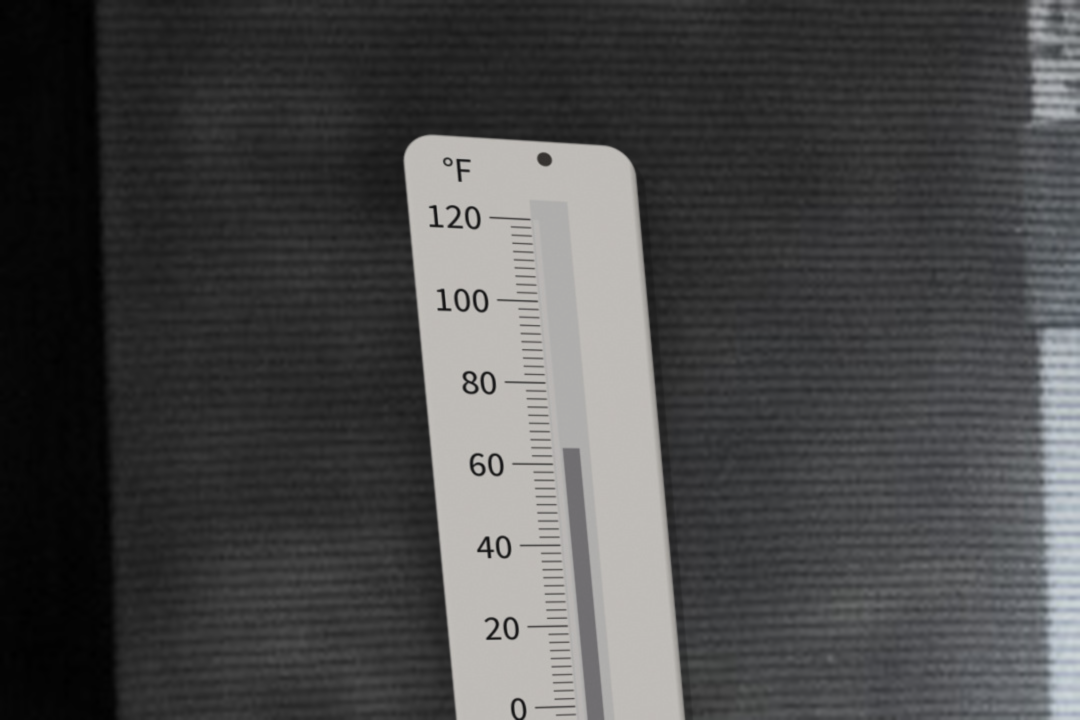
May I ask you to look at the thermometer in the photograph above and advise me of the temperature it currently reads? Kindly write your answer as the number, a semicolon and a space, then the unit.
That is 64; °F
